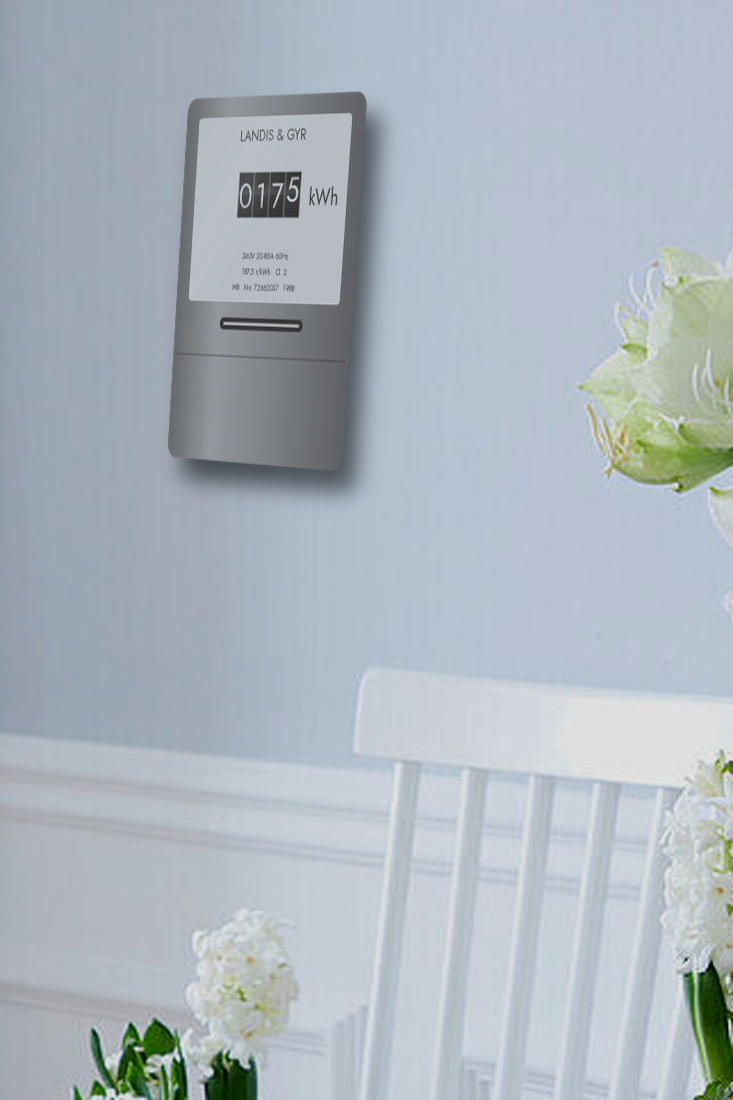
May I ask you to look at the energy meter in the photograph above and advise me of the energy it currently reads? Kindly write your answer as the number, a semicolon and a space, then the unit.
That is 175; kWh
